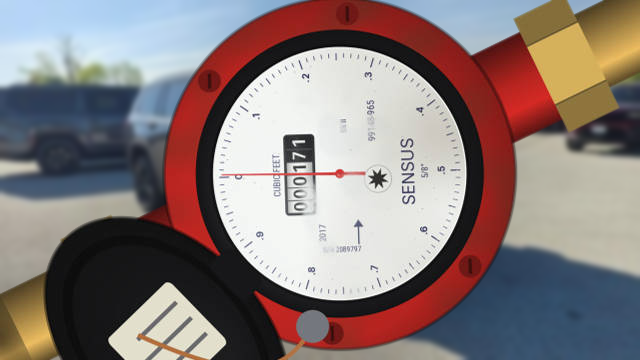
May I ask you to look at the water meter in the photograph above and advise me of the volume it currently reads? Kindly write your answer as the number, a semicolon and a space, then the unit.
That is 171.00; ft³
